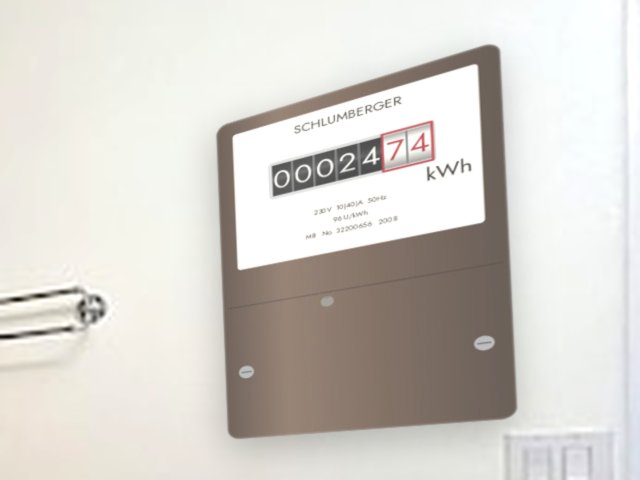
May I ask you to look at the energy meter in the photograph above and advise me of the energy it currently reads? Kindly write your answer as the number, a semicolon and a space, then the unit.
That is 24.74; kWh
